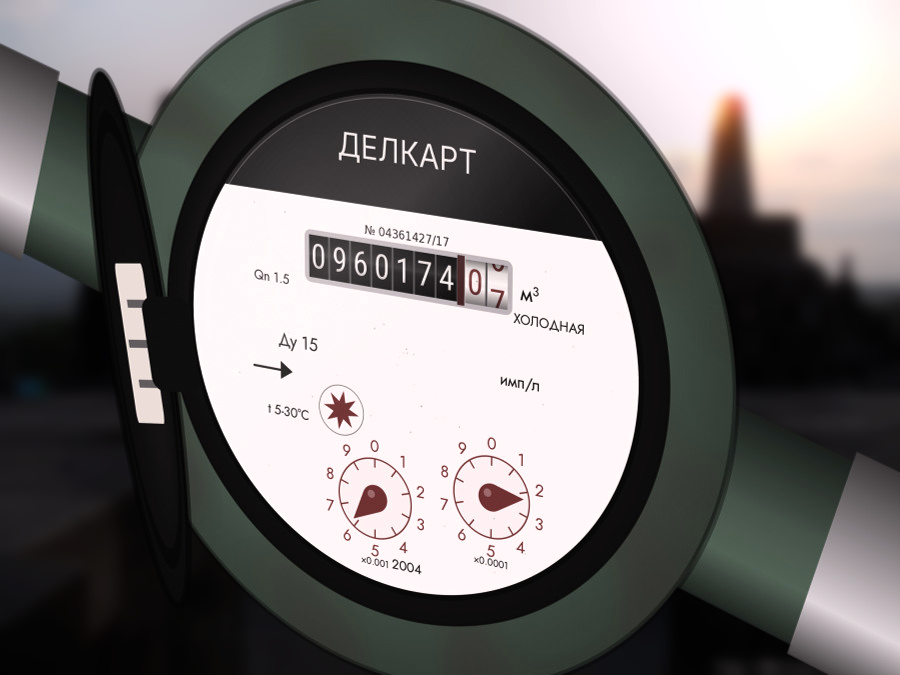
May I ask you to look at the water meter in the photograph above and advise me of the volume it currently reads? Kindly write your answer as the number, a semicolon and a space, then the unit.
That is 960174.0662; m³
